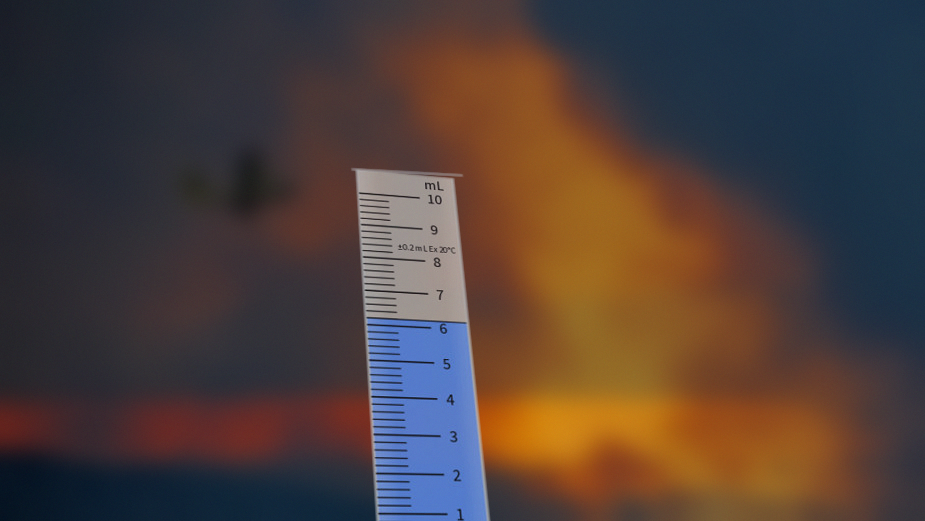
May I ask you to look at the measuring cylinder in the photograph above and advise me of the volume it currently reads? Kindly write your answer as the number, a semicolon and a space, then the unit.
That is 6.2; mL
